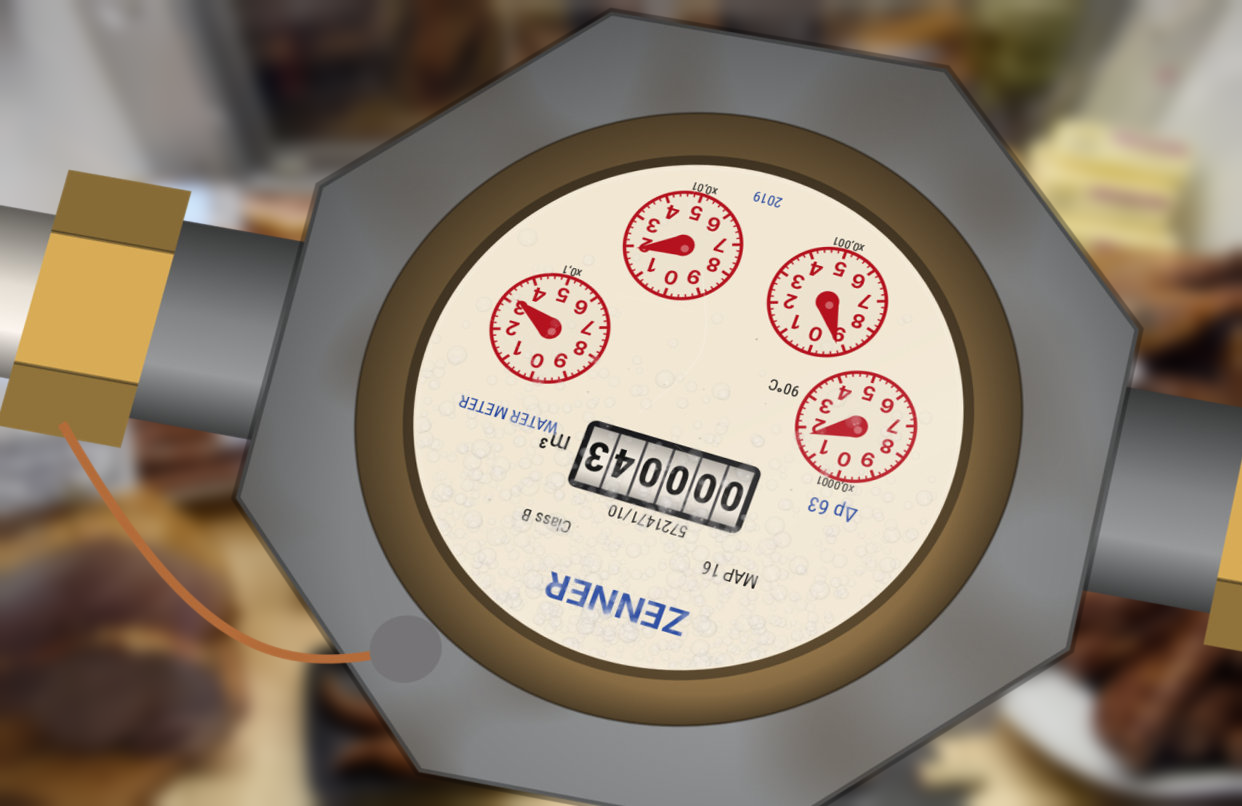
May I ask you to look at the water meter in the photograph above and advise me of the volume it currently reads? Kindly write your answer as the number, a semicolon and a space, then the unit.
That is 43.3191; m³
